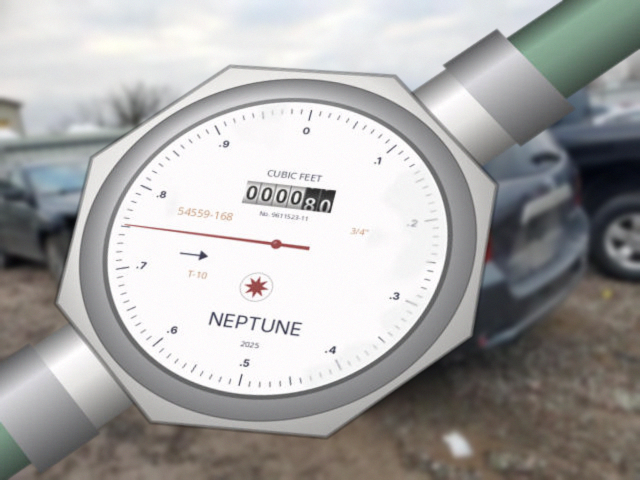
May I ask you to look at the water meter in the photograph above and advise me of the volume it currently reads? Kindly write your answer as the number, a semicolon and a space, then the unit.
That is 79.75; ft³
